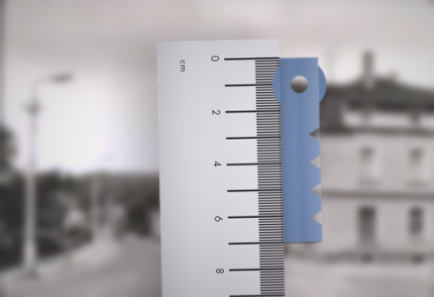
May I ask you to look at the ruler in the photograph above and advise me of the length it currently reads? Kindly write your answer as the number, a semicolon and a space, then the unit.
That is 7; cm
